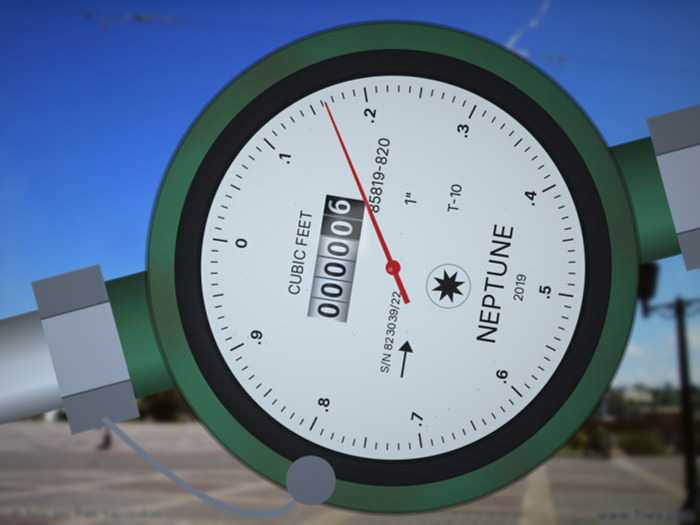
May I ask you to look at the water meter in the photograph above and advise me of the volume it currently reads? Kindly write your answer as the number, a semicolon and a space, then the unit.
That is 6.16; ft³
